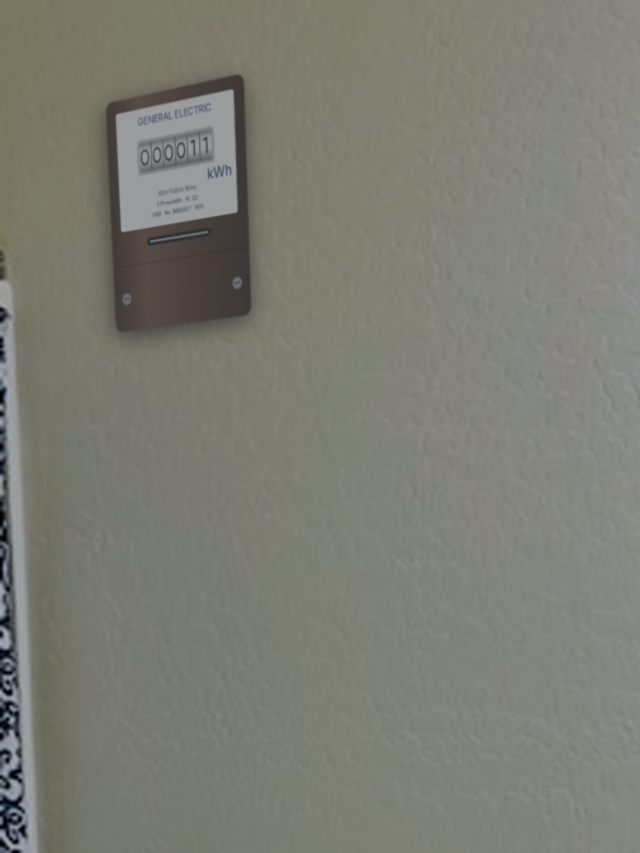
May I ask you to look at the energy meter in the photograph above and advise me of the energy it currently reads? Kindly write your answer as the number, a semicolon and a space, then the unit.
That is 11; kWh
